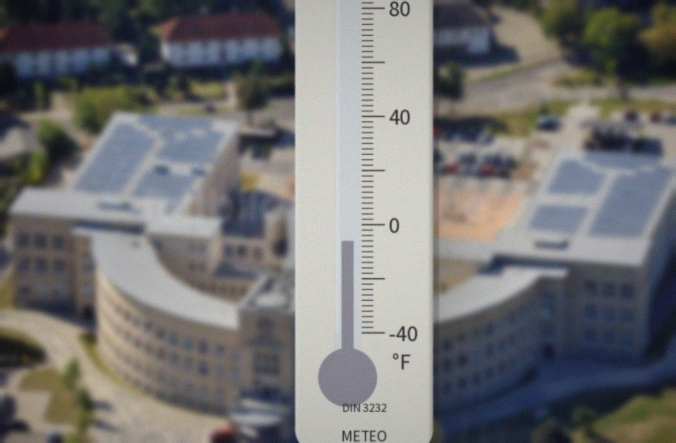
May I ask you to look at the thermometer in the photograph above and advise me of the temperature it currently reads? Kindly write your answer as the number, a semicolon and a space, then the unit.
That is -6; °F
